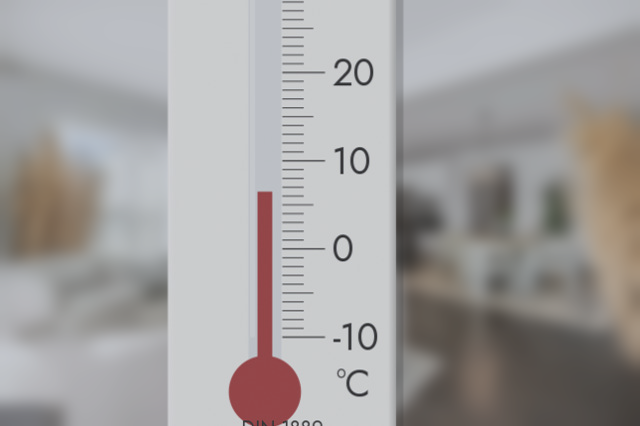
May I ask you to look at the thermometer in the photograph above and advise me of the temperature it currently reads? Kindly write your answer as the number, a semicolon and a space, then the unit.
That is 6.5; °C
